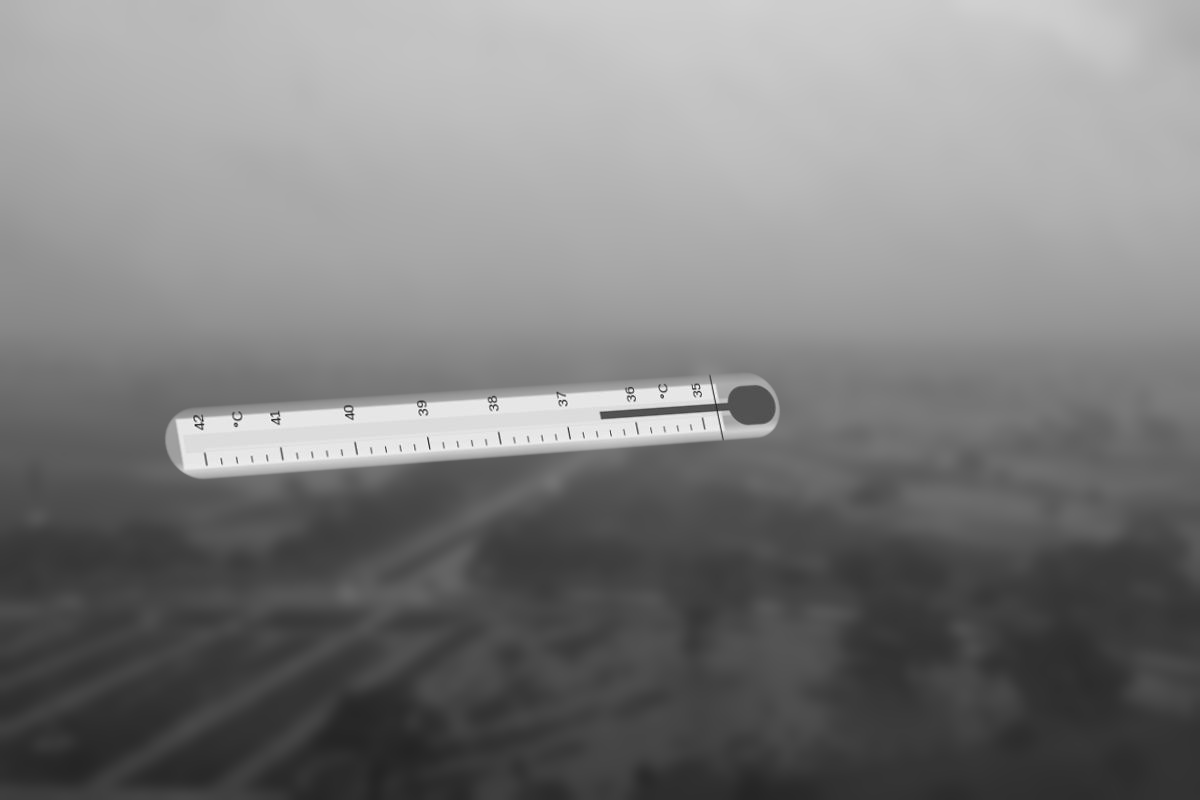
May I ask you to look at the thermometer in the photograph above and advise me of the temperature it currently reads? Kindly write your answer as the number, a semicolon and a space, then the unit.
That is 36.5; °C
